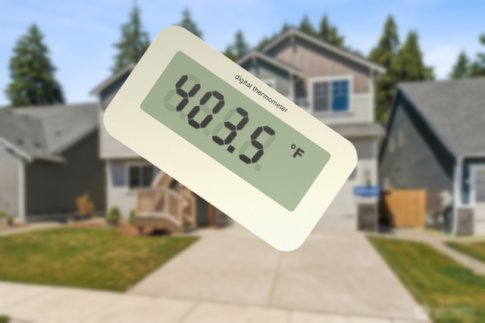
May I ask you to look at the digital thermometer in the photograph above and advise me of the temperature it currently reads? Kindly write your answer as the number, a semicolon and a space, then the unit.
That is 403.5; °F
